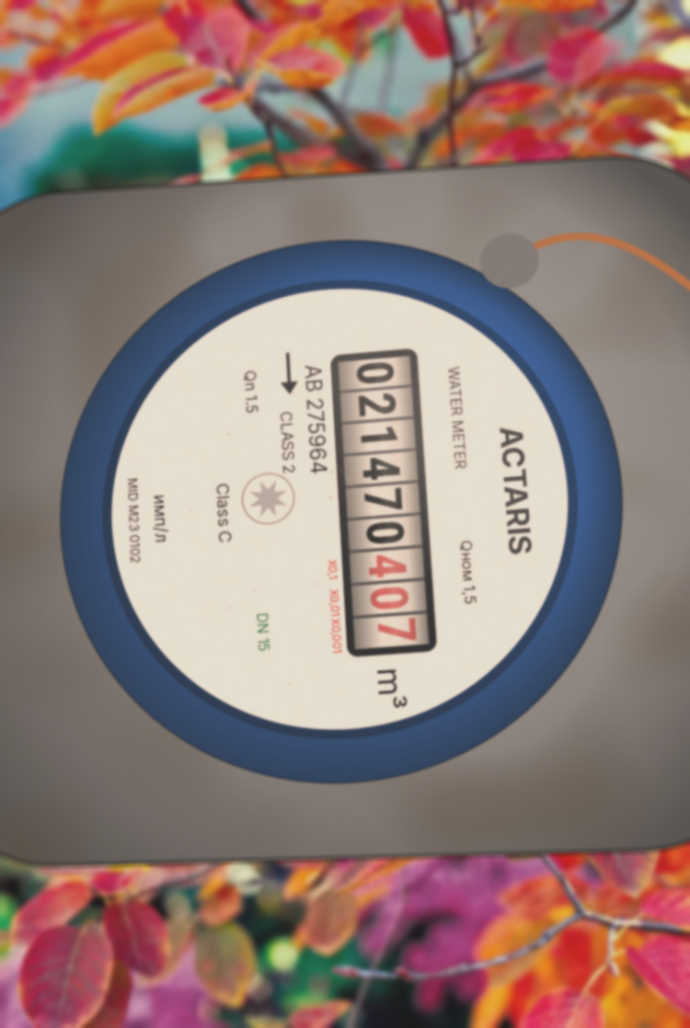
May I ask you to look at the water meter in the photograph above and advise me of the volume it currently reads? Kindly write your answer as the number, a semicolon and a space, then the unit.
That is 21470.407; m³
